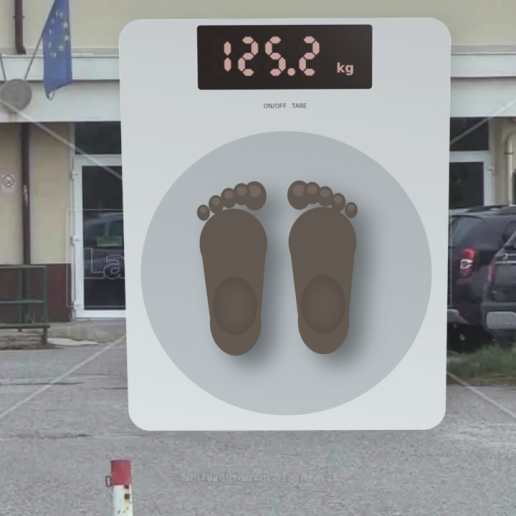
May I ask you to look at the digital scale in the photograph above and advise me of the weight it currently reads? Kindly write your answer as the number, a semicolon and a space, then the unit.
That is 125.2; kg
